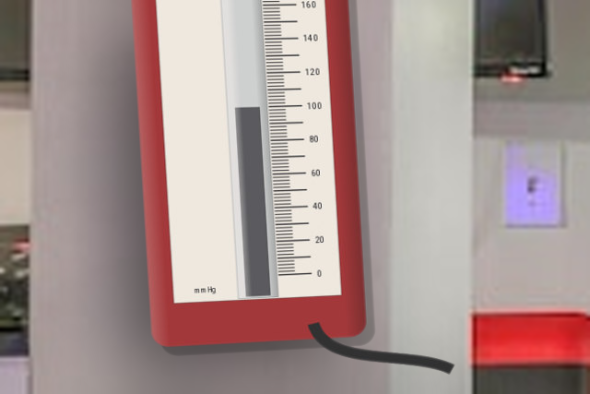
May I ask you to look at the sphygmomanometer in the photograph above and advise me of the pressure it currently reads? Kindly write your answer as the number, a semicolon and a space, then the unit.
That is 100; mmHg
